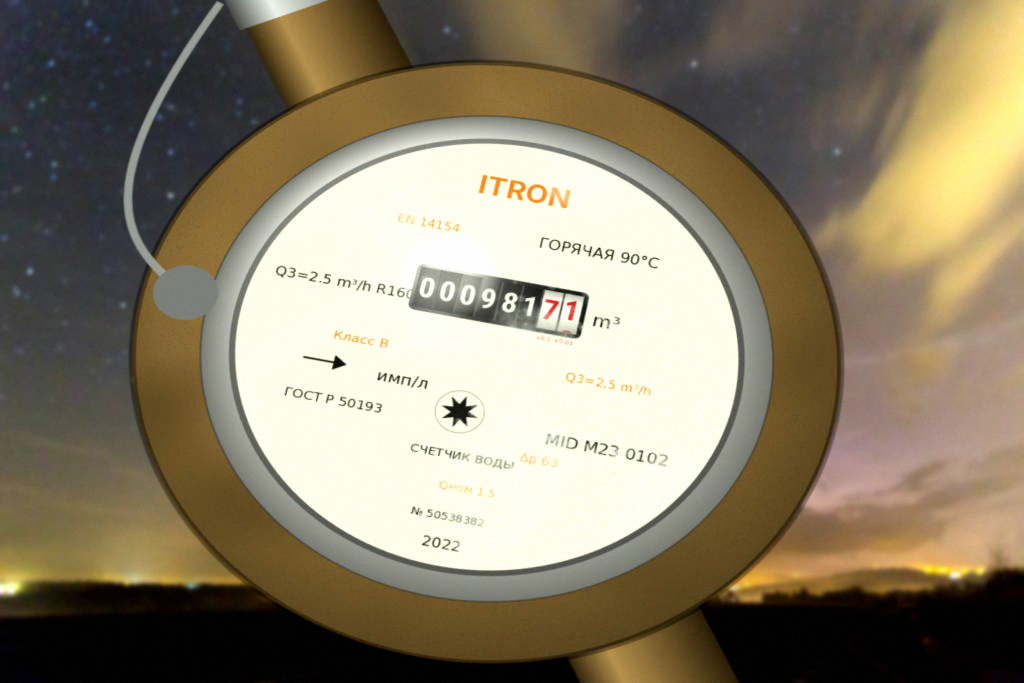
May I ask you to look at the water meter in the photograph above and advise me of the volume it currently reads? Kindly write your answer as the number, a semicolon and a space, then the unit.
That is 981.71; m³
